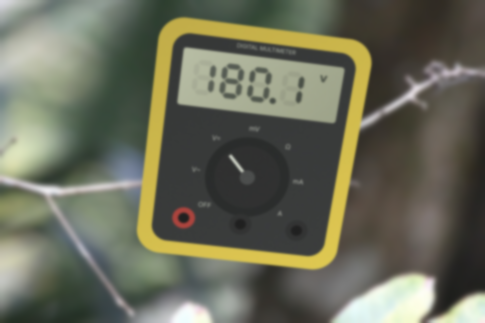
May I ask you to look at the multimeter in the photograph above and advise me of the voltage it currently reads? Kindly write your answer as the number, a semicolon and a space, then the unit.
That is 180.1; V
